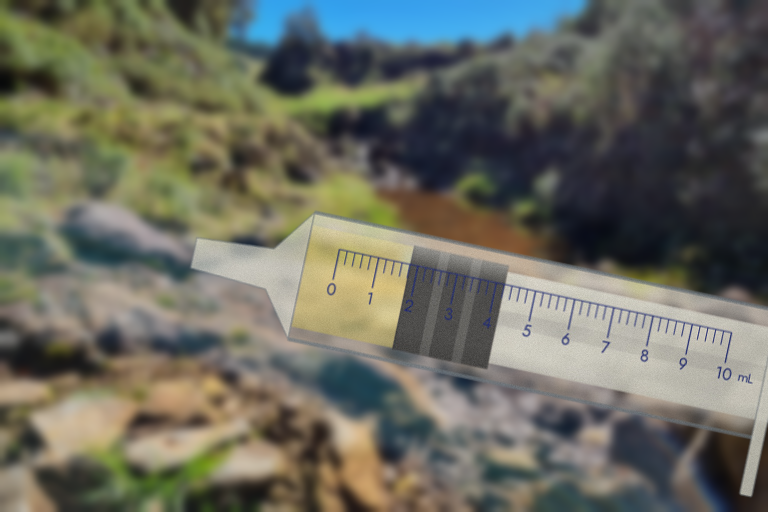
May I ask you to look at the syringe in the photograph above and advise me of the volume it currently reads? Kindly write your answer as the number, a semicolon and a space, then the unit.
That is 1.8; mL
